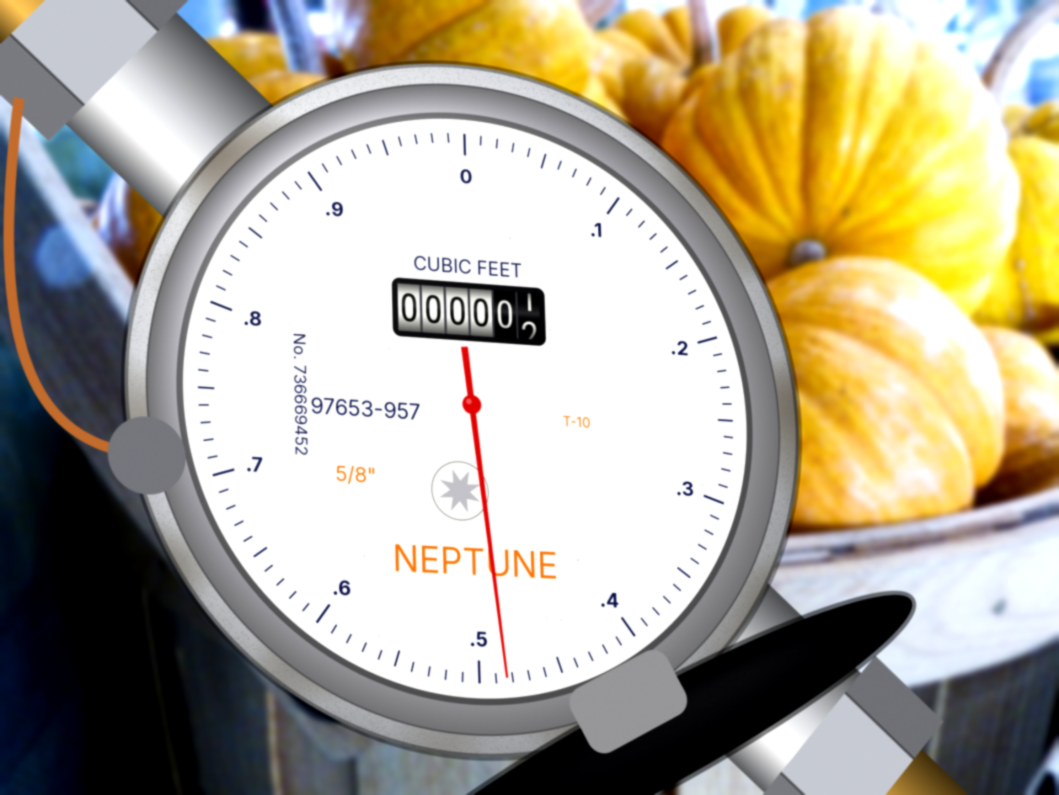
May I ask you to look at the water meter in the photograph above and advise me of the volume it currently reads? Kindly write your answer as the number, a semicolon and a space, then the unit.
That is 1.48; ft³
